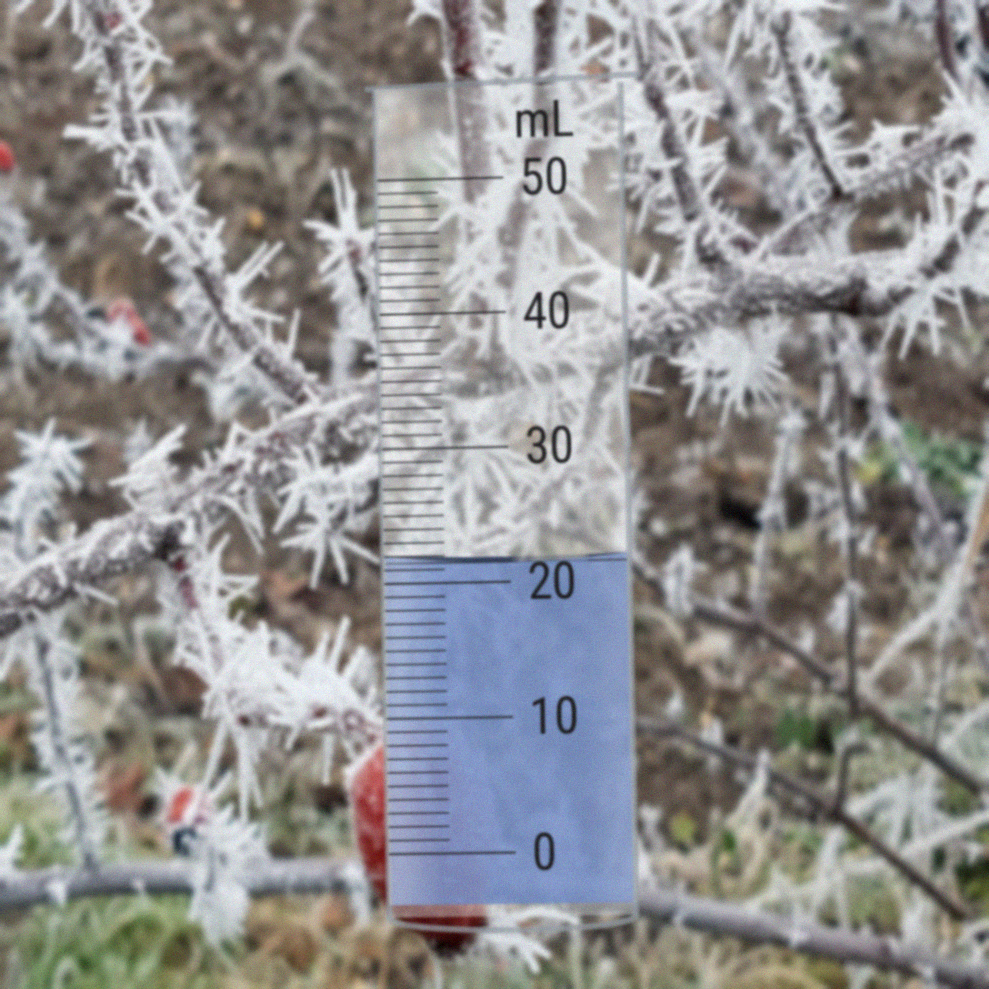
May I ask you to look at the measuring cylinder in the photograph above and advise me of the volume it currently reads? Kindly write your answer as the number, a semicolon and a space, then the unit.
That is 21.5; mL
